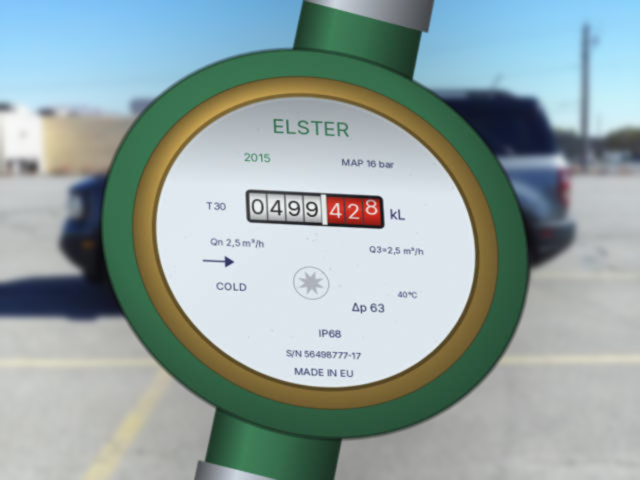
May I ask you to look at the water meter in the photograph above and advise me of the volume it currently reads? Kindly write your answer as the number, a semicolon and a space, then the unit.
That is 499.428; kL
